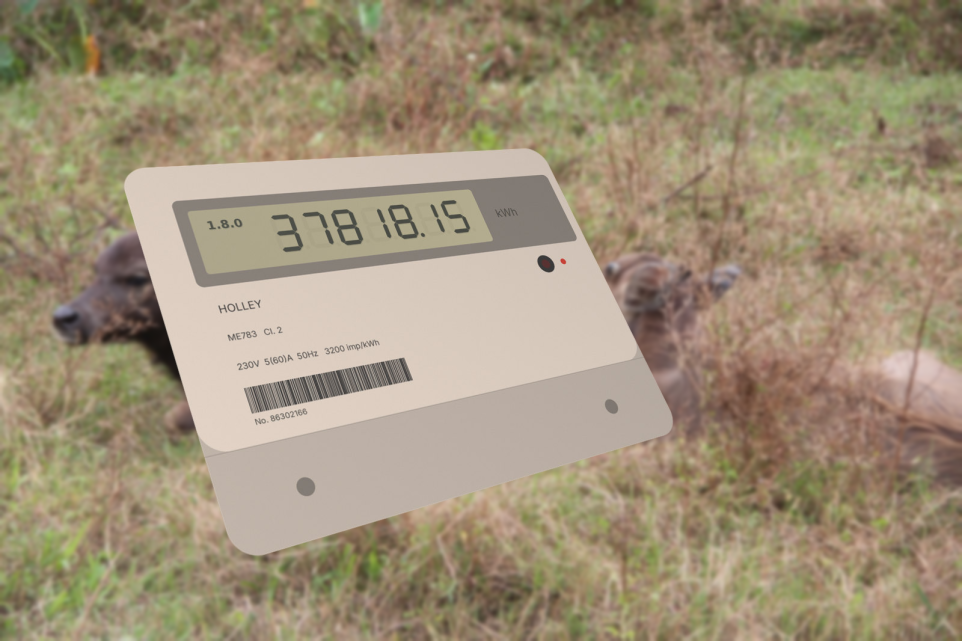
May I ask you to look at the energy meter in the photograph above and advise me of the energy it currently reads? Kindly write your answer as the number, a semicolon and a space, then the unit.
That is 37818.15; kWh
